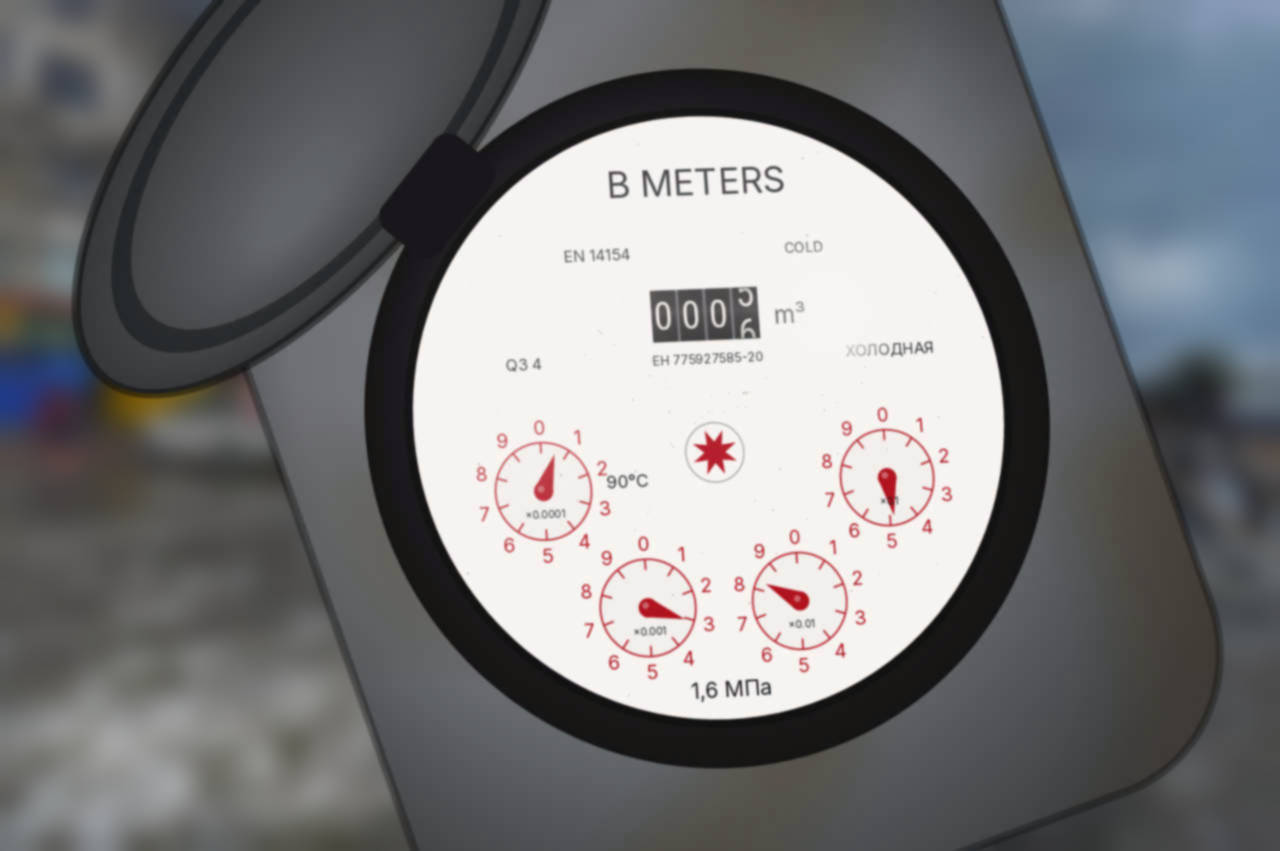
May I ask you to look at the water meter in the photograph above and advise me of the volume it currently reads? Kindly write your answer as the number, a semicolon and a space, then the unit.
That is 5.4830; m³
